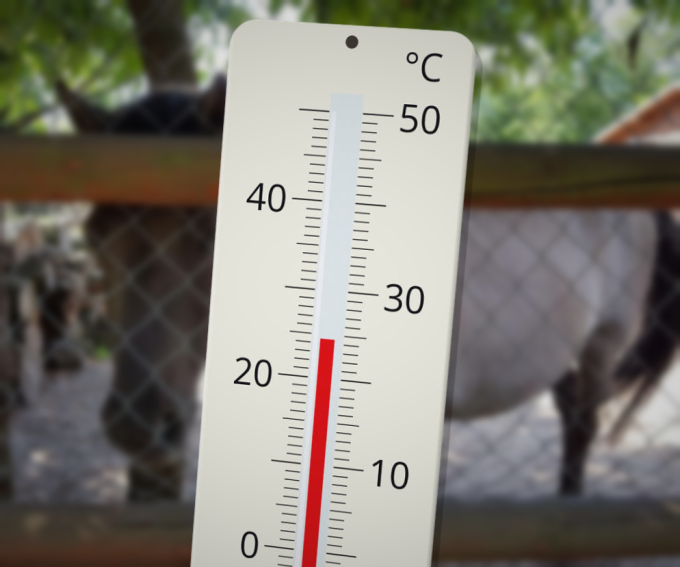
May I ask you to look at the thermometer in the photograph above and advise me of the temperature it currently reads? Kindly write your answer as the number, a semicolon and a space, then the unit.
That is 24.5; °C
